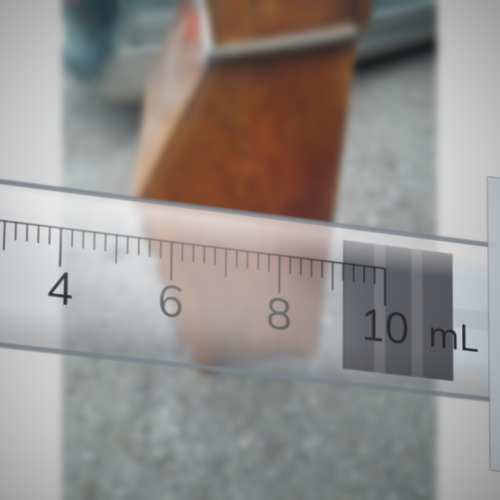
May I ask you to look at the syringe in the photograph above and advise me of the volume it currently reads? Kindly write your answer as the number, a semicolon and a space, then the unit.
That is 9.2; mL
